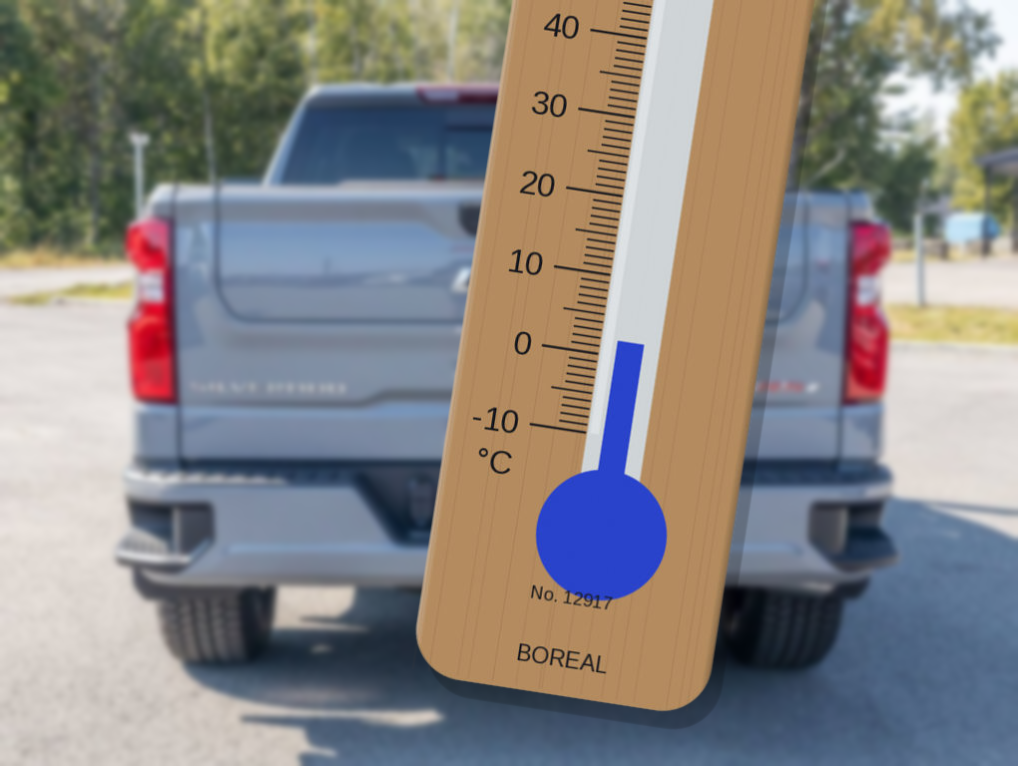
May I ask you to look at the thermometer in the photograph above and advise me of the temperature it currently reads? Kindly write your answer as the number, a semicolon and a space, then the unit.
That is 2; °C
